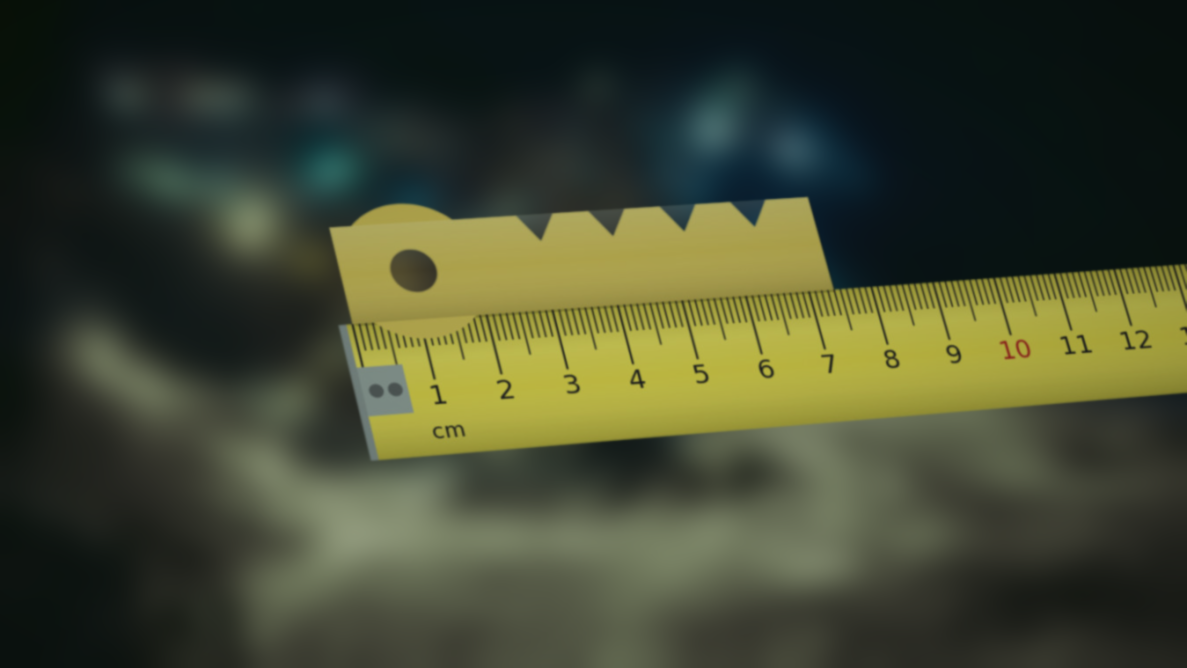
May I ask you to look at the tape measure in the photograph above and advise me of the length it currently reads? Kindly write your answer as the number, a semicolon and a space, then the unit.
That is 7.4; cm
